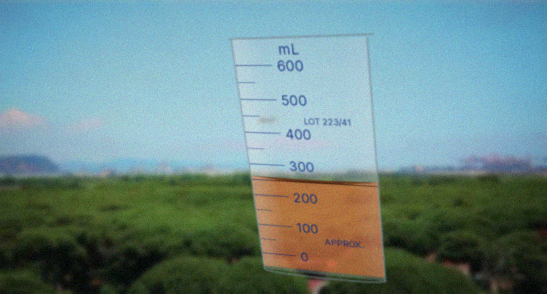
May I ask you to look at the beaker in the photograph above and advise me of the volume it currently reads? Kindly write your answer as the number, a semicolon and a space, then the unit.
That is 250; mL
